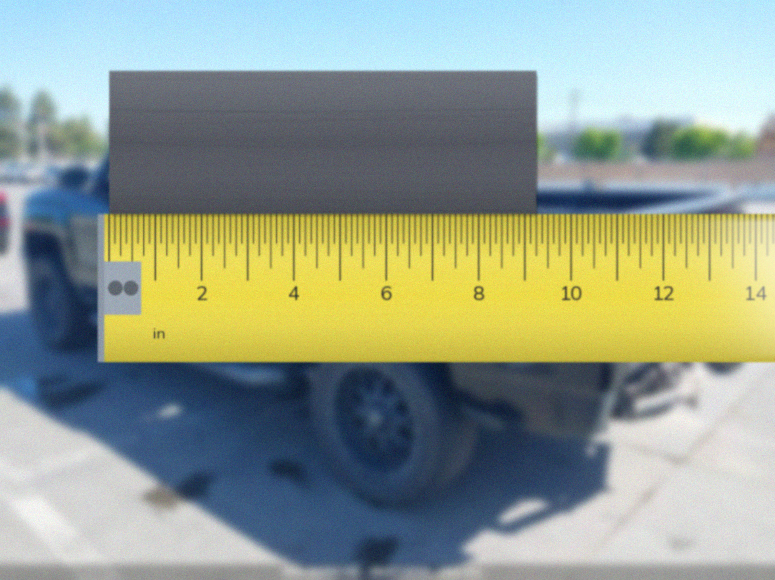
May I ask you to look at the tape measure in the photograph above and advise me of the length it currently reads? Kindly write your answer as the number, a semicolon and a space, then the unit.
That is 9.25; in
